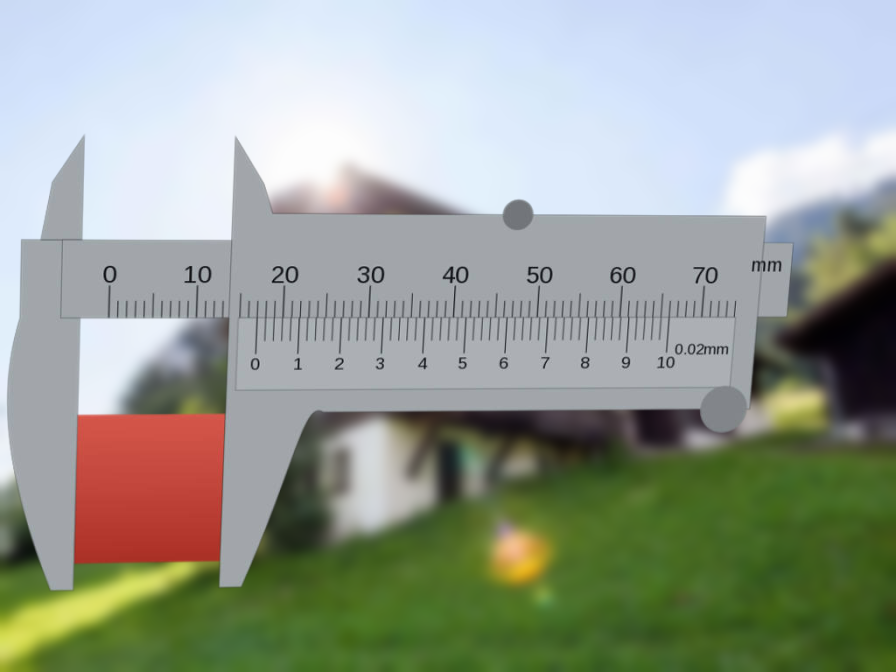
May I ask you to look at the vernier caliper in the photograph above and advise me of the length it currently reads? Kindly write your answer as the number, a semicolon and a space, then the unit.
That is 17.0; mm
